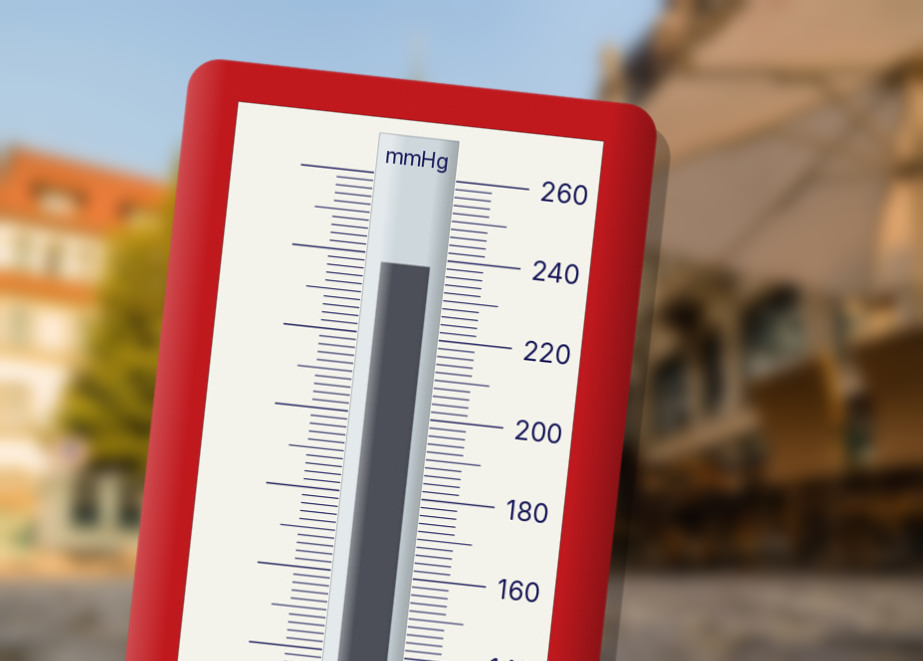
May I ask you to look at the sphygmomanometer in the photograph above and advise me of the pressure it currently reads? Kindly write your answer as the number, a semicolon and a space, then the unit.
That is 238; mmHg
